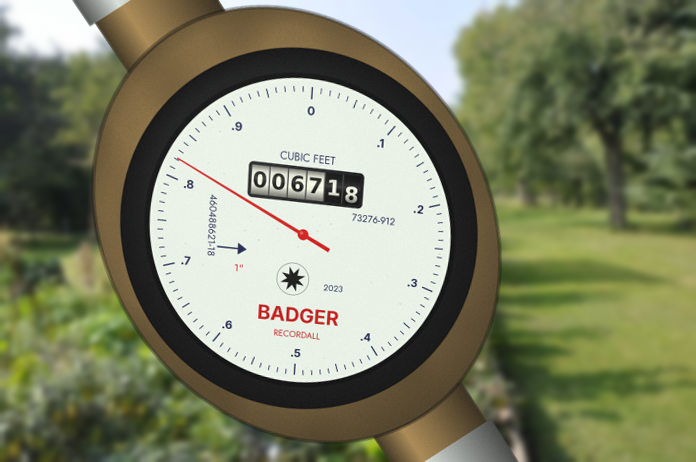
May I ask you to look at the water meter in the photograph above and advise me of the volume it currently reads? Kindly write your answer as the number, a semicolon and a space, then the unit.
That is 6717.82; ft³
